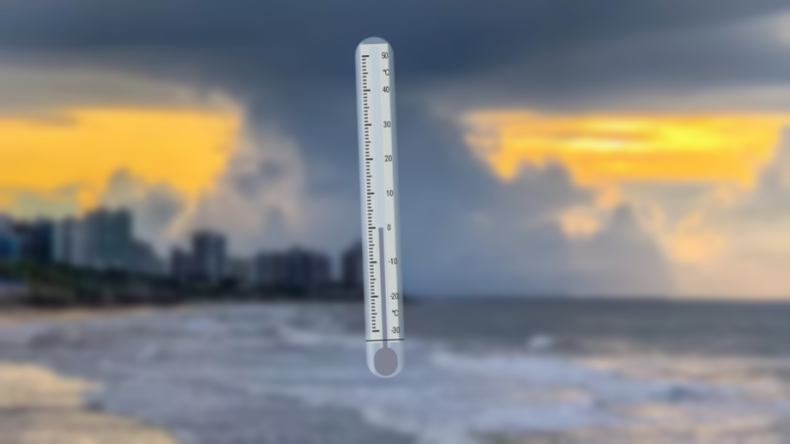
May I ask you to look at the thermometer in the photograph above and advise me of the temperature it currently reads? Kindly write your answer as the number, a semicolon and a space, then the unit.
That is 0; °C
